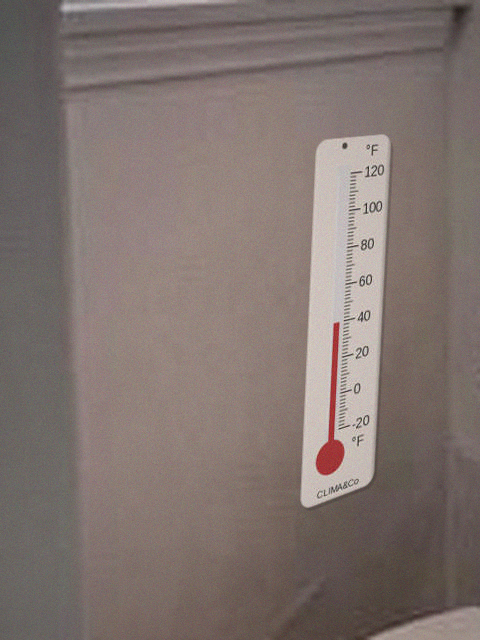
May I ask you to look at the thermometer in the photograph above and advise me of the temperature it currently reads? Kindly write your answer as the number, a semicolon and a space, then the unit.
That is 40; °F
